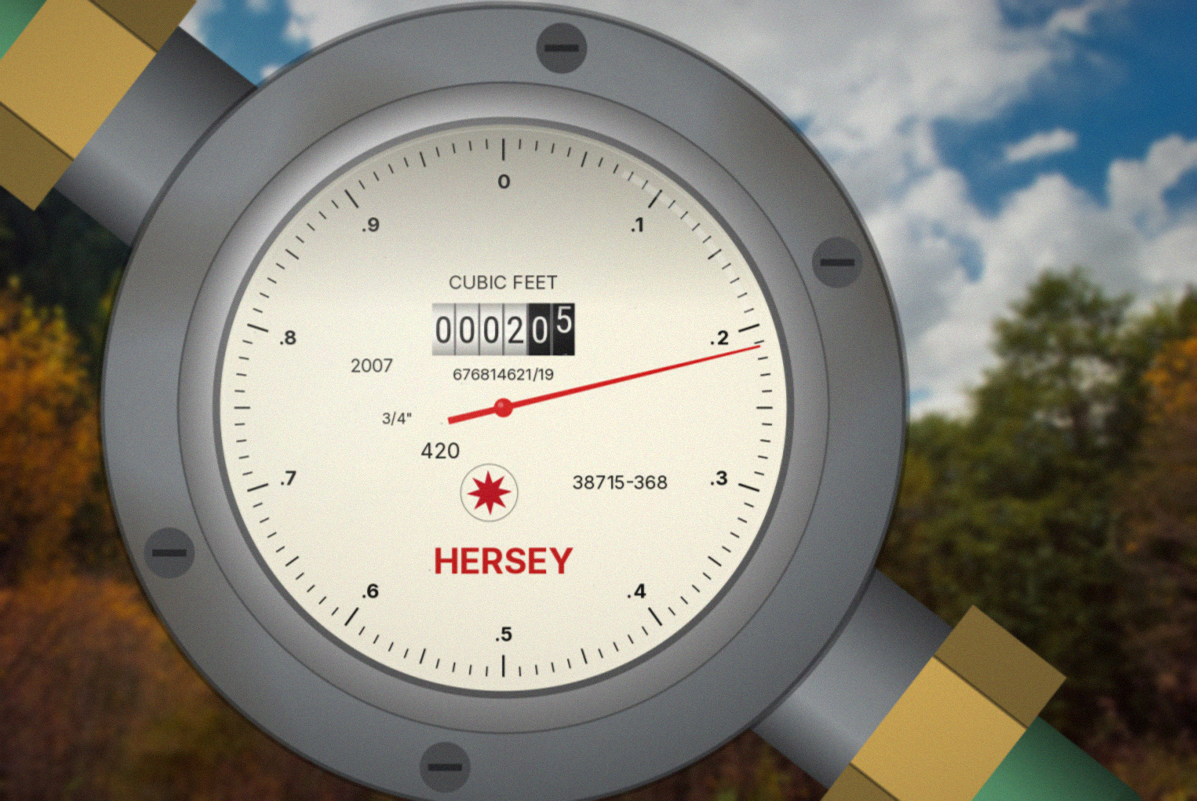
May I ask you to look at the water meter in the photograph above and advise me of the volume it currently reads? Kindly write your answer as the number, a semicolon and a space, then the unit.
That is 205.21; ft³
